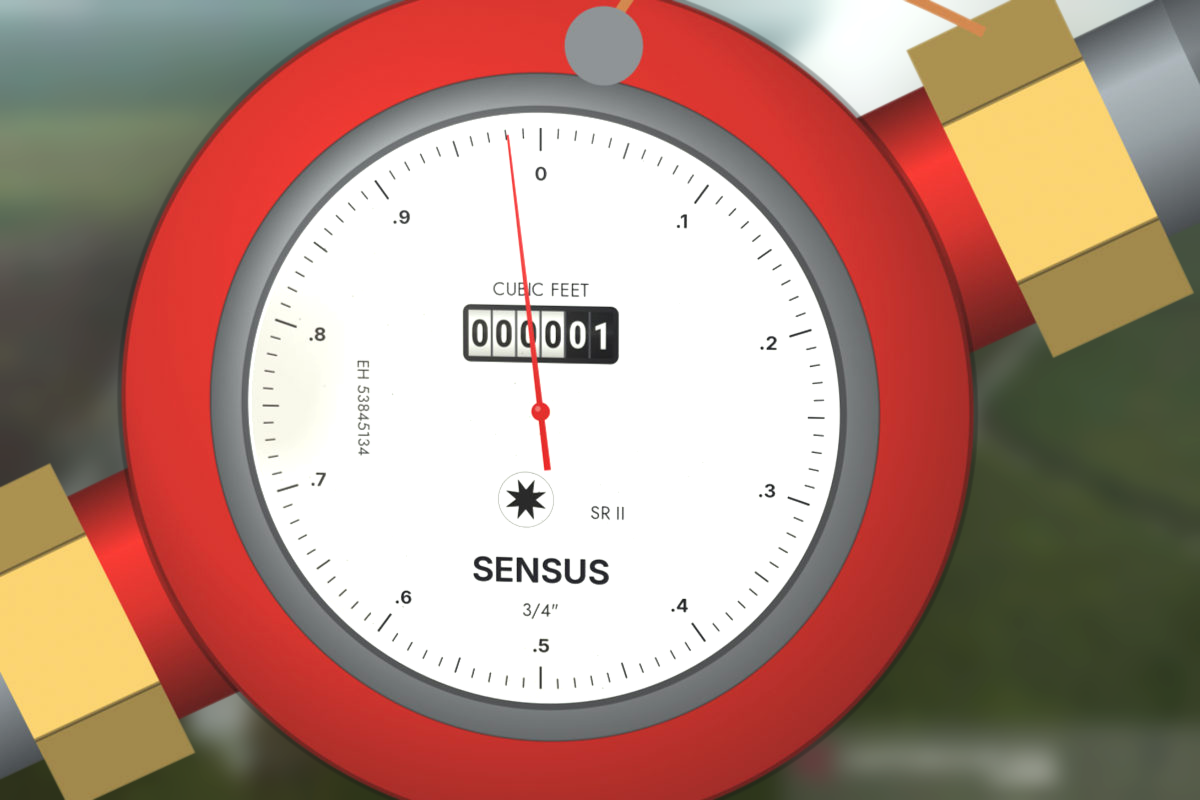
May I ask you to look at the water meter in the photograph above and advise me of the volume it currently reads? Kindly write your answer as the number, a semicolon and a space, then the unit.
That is 0.98; ft³
